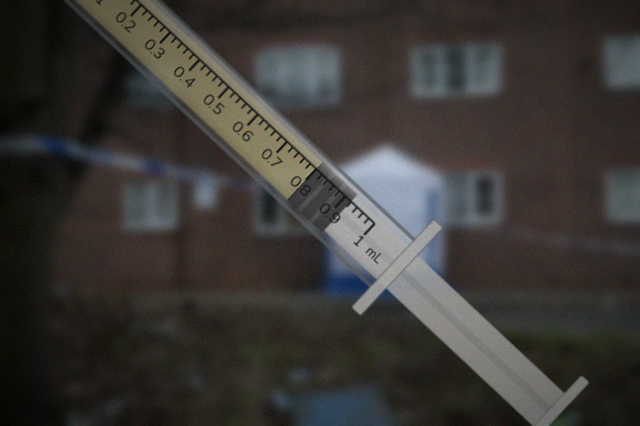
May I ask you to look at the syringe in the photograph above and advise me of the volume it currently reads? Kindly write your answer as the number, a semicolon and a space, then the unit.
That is 0.8; mL
